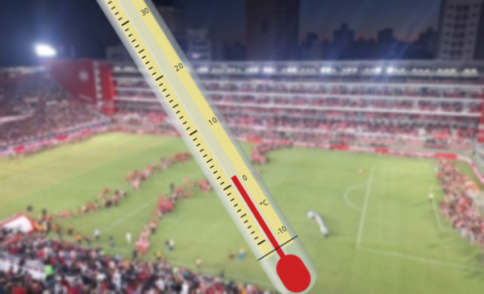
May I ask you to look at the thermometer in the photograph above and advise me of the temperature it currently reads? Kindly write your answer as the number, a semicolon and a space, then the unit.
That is 1; °C
